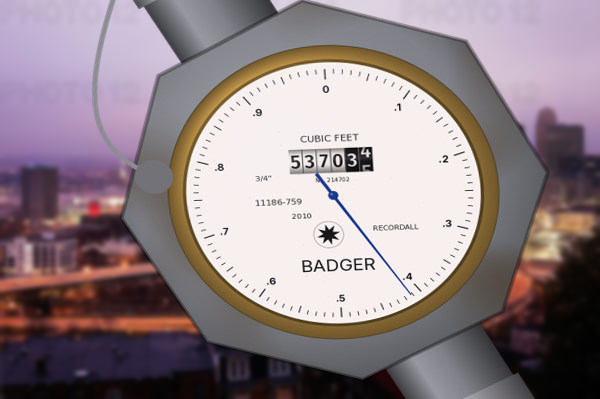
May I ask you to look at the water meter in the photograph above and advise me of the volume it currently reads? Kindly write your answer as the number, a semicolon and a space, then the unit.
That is 537034.41; ft³
